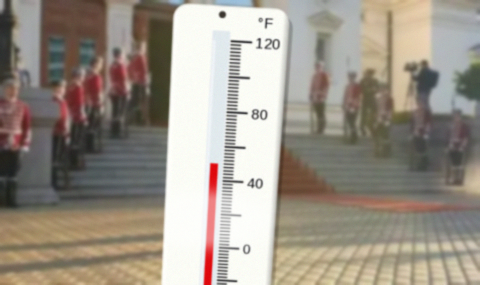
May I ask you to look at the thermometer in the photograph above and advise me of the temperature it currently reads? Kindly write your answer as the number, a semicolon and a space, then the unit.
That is 50; °F
